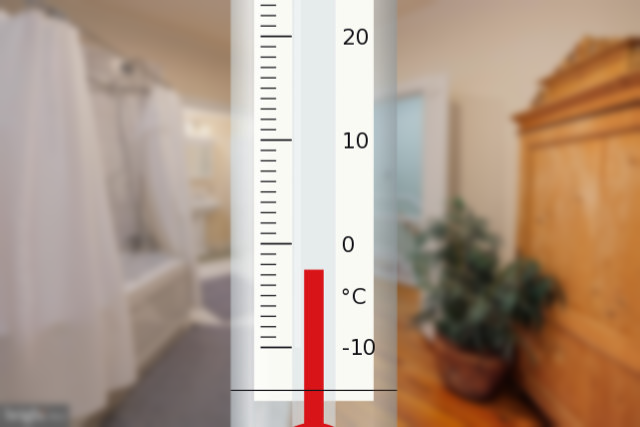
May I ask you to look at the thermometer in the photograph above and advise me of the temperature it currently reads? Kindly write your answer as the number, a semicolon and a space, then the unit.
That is -2.5; °C
